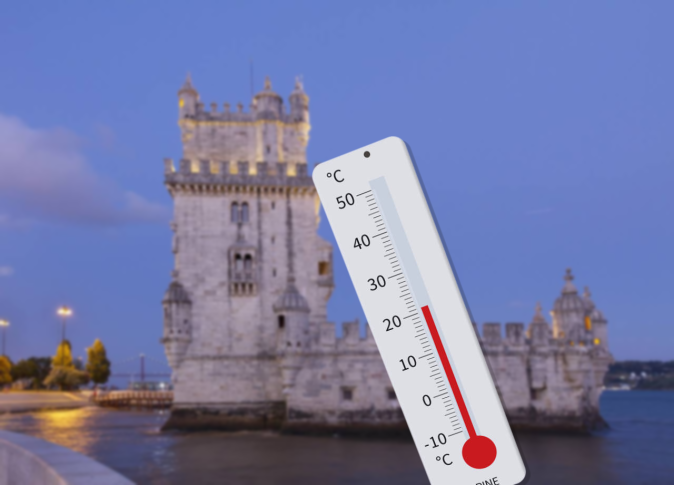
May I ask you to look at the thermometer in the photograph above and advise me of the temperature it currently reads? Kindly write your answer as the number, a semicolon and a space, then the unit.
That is 21; °C
